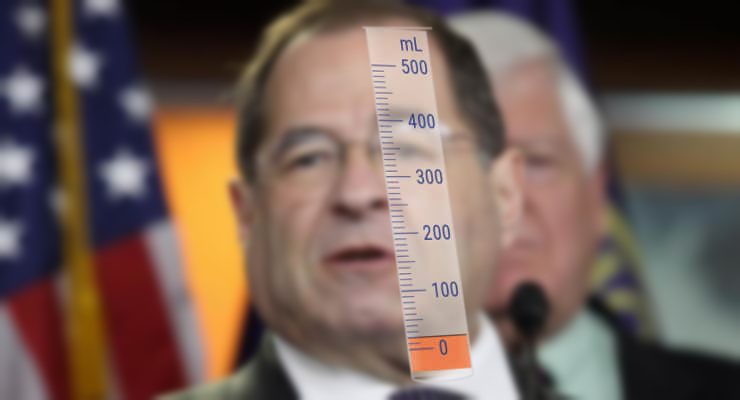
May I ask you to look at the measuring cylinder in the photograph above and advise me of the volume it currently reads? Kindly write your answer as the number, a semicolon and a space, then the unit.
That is 20; mL
